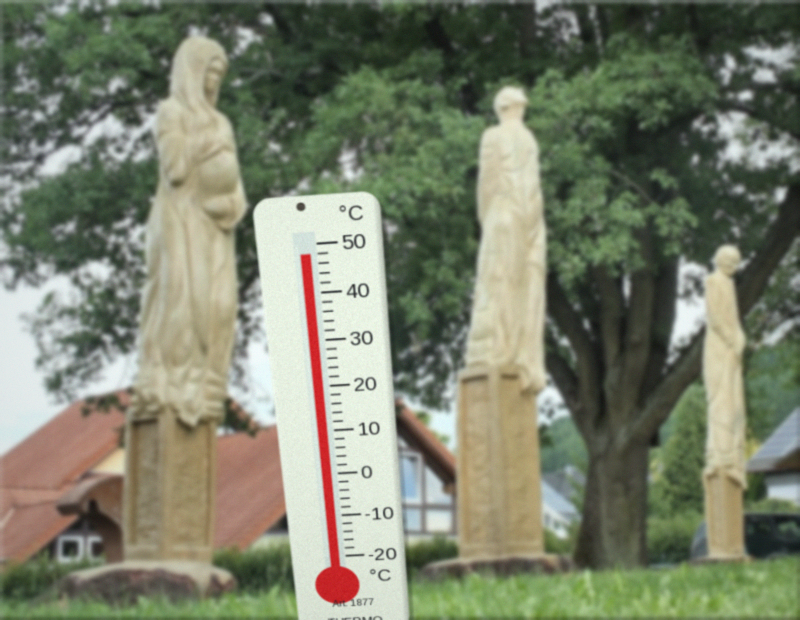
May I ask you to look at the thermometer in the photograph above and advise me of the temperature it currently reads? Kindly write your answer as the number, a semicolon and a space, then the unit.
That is 48; °C
